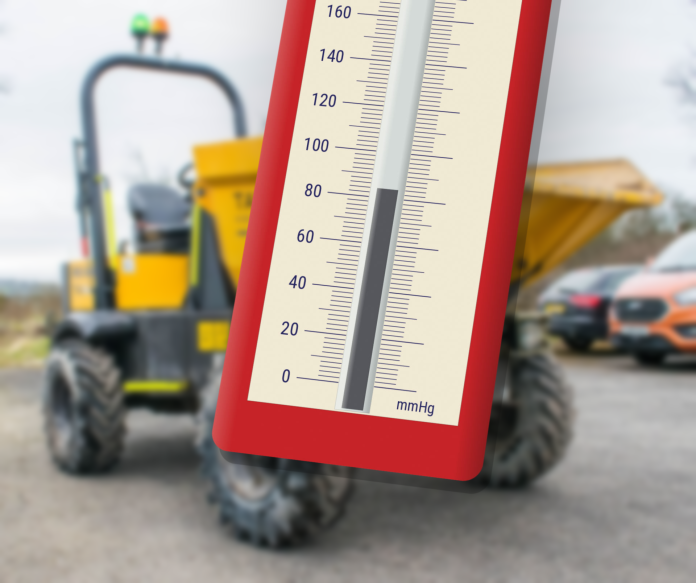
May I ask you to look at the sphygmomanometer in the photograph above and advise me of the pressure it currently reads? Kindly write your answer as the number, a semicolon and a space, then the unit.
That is 84; mmHg
